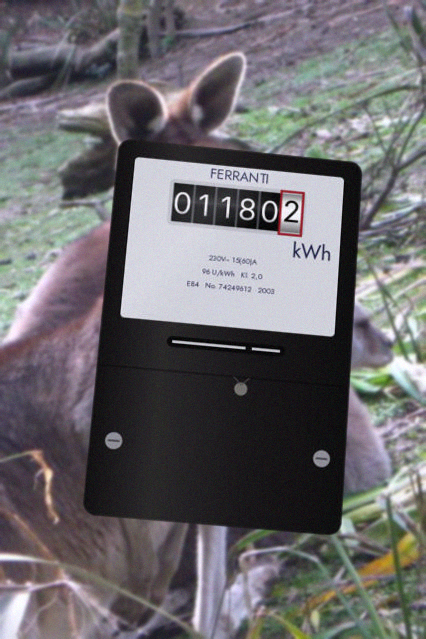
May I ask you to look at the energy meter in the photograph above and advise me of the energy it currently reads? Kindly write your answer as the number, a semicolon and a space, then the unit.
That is 1180.2; kWh
